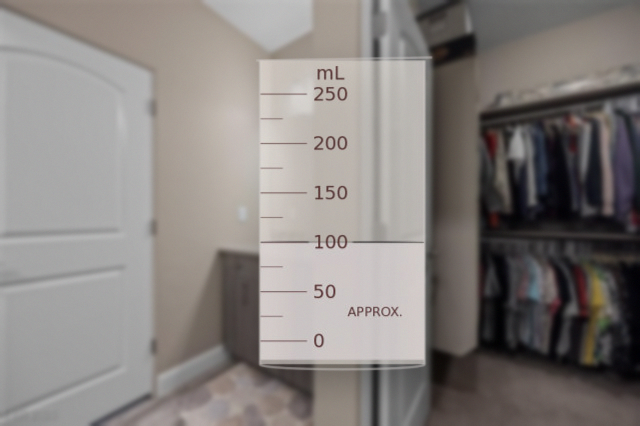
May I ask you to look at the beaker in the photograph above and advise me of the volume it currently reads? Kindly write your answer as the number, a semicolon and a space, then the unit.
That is 100; mL
